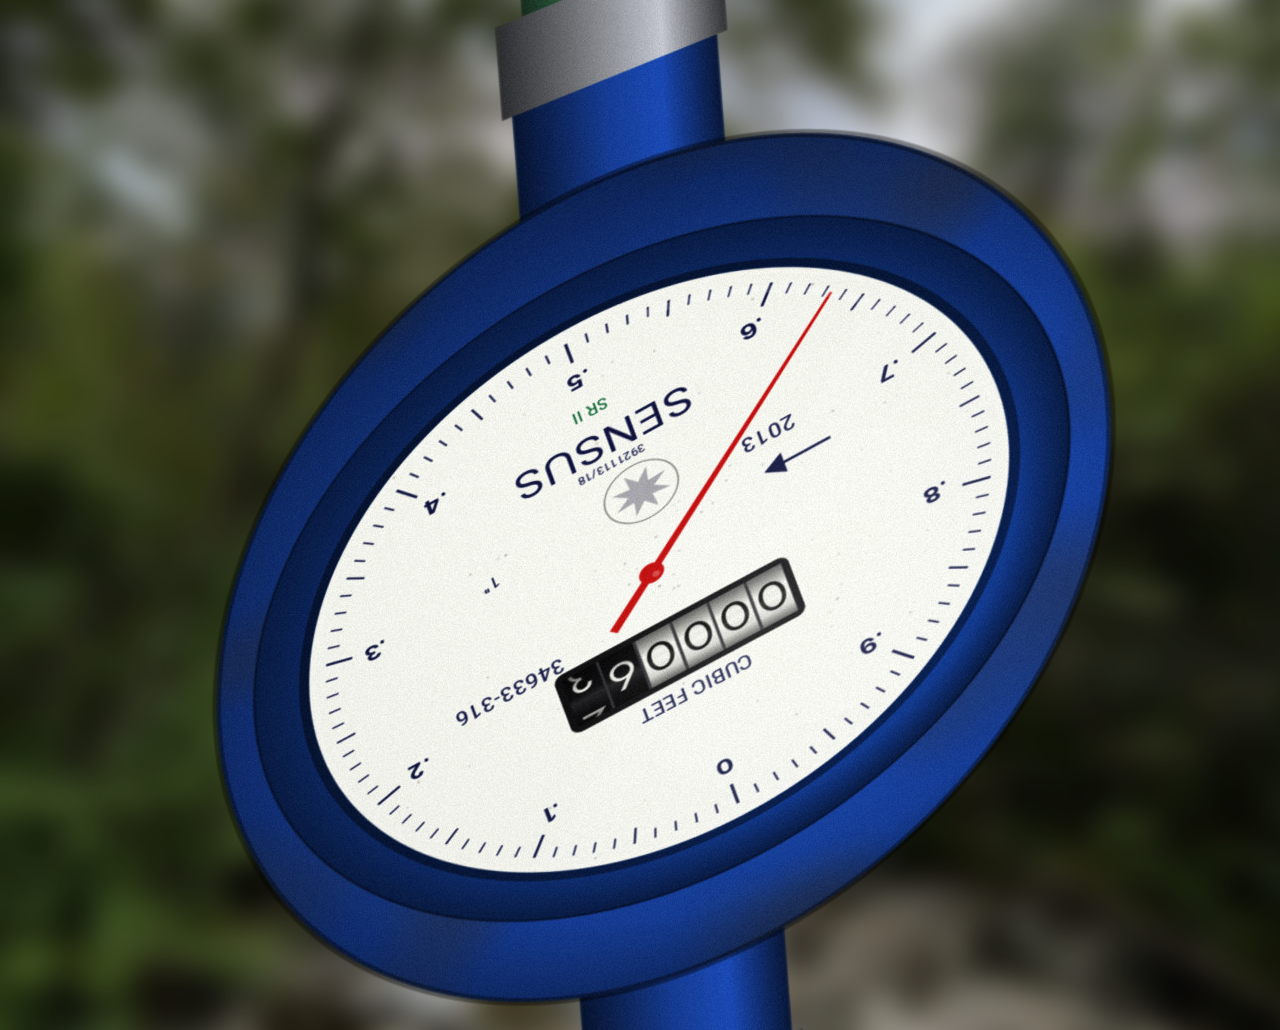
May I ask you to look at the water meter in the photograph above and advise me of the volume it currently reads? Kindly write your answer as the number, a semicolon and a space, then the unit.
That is 62.63; ft³
